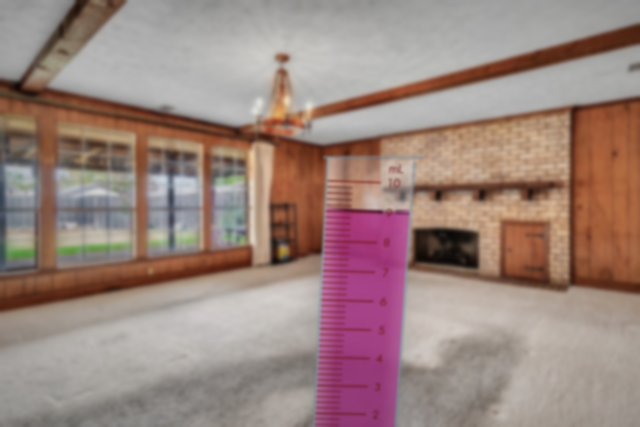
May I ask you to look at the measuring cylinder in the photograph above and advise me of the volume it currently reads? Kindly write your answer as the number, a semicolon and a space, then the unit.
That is 9; mL
